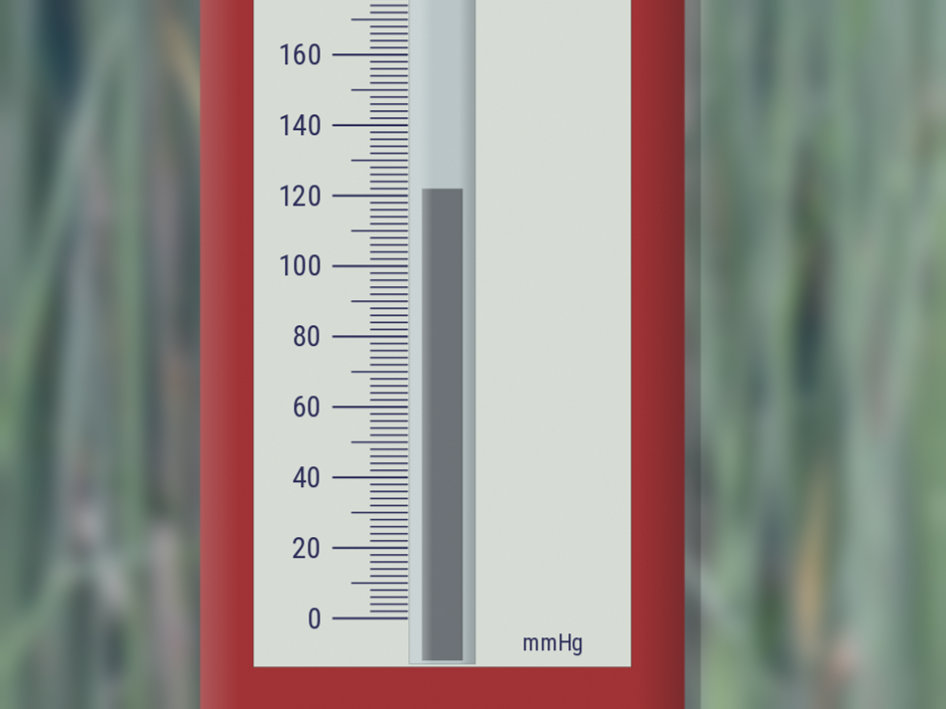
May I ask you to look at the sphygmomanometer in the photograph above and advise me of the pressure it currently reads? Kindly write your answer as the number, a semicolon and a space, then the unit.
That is 122; mmHg
